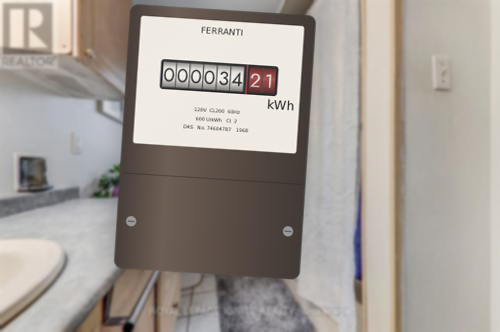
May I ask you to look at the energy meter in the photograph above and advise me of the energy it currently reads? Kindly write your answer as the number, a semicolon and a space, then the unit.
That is 34.21; kWh
